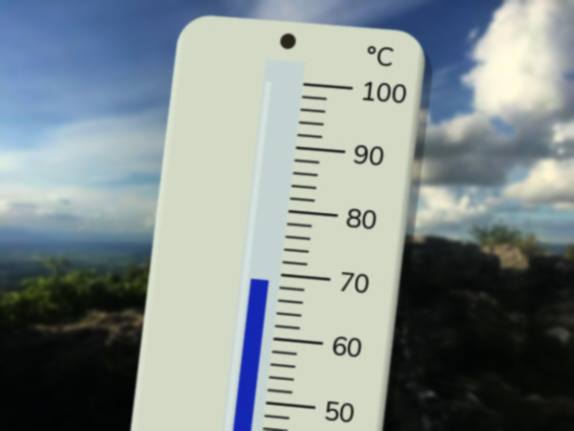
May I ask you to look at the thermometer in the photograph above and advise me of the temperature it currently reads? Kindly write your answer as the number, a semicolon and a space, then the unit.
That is 69; °C
